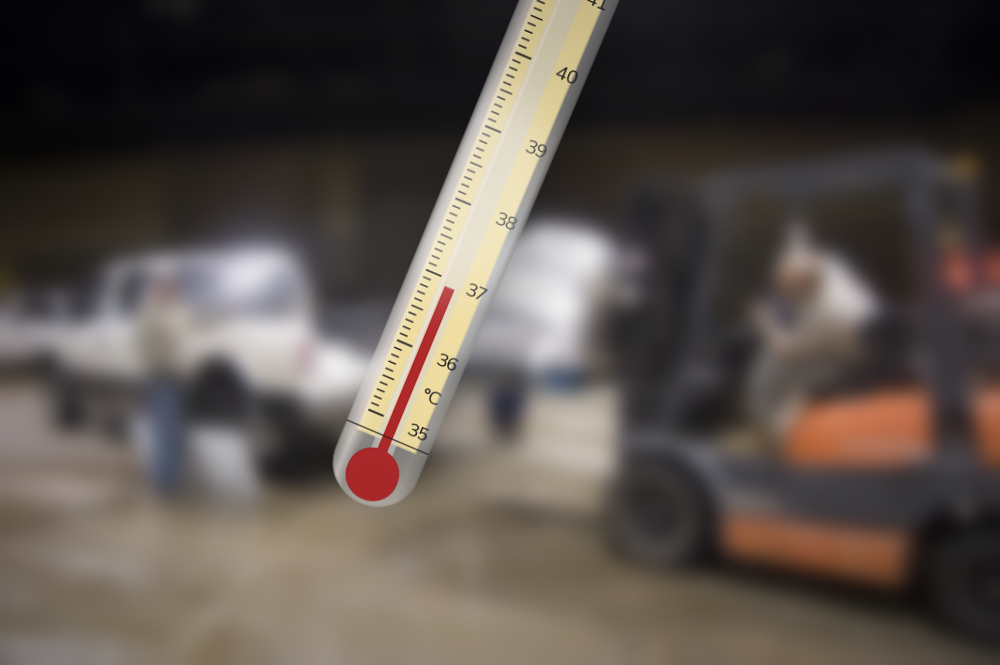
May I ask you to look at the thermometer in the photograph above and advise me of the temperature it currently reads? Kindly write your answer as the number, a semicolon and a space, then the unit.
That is 36.9; °C
